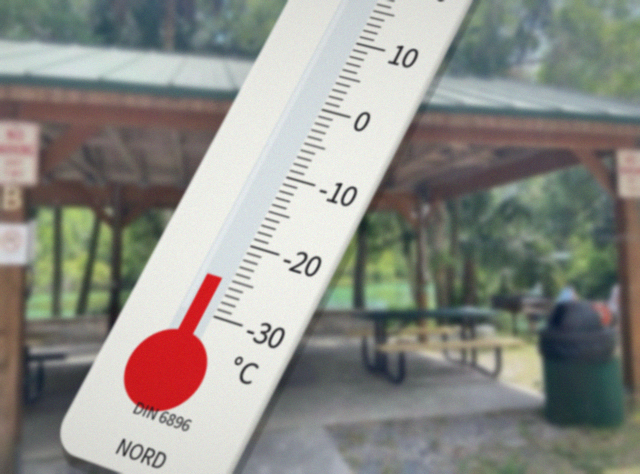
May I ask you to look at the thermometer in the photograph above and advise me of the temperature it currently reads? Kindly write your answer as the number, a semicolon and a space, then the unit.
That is -25; °C
